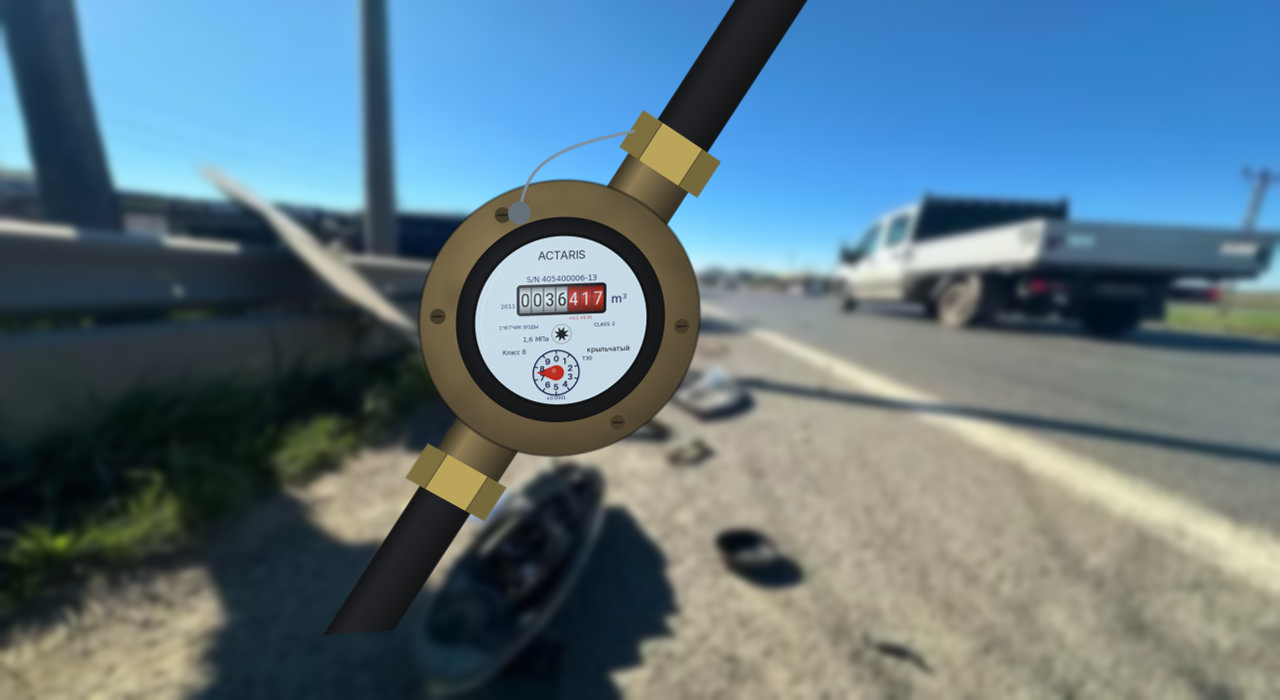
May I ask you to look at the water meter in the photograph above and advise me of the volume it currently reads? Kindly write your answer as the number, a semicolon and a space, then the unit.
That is 36.4177; m³
